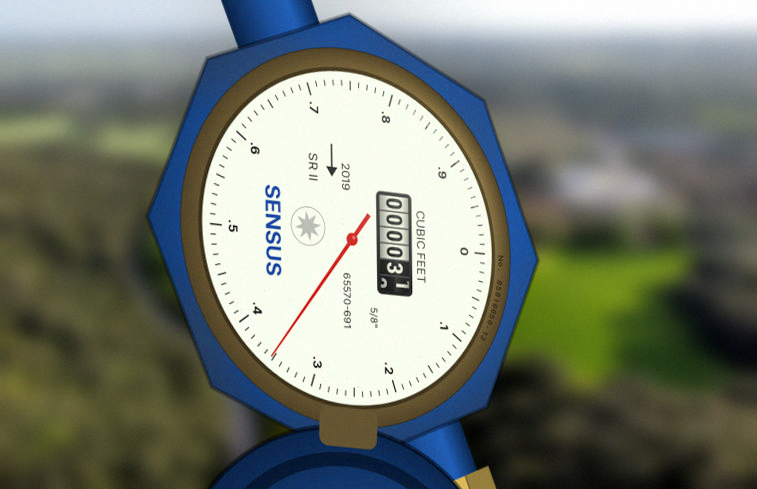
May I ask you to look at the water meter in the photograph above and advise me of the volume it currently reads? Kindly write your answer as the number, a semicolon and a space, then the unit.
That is 31.35; ft³
